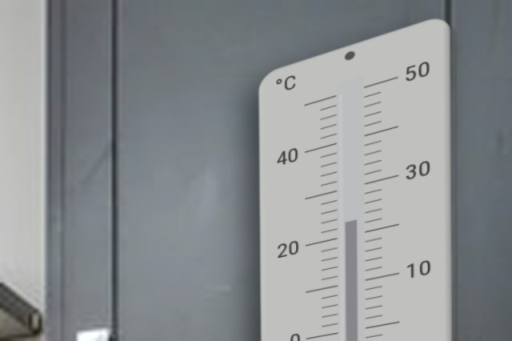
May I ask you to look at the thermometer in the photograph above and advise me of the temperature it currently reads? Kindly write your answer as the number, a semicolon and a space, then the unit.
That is 23; °C
